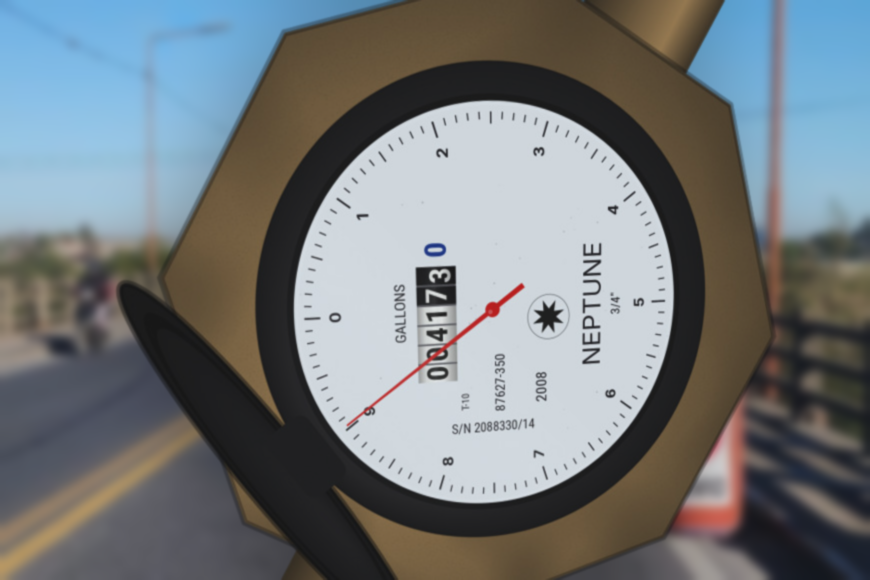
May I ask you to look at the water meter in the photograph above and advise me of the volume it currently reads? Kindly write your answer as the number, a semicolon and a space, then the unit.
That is 41729.0; gal
